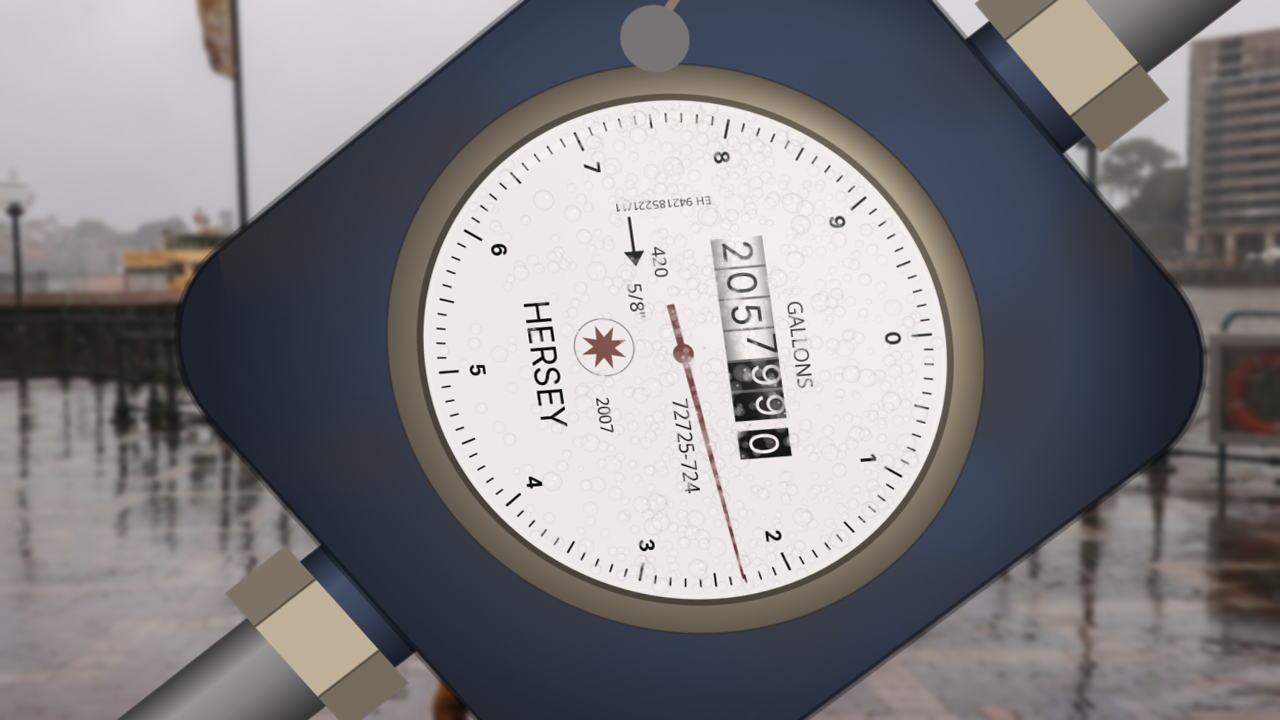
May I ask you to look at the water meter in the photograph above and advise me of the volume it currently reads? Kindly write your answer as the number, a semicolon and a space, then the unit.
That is 2057992.3; gal
